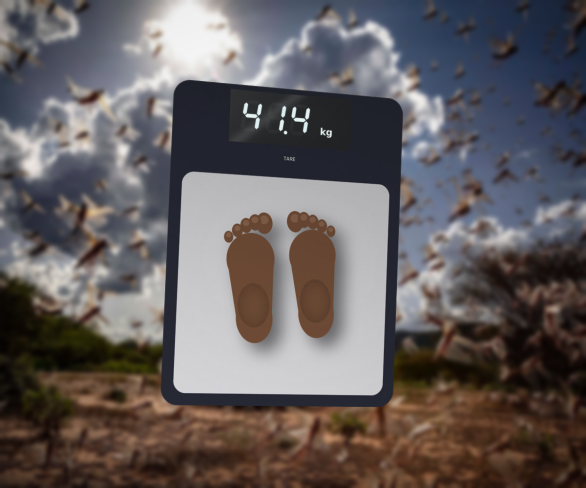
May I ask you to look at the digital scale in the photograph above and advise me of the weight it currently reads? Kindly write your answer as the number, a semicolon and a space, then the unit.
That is 41.4; kg
